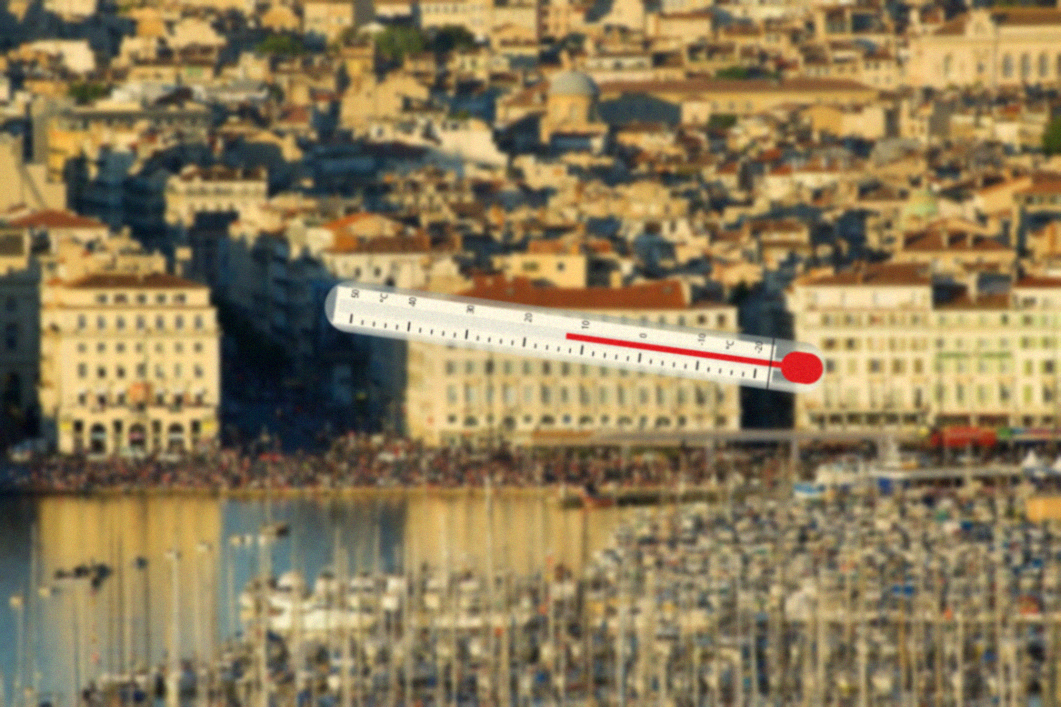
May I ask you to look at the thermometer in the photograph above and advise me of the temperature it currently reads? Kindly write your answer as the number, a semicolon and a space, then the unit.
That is 13; °C
